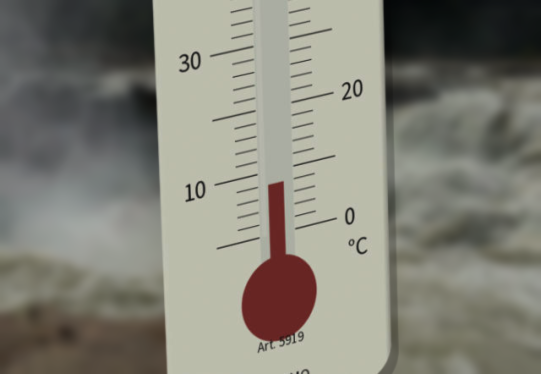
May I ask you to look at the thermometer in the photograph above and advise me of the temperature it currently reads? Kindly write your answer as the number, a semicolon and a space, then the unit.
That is 8; °C
